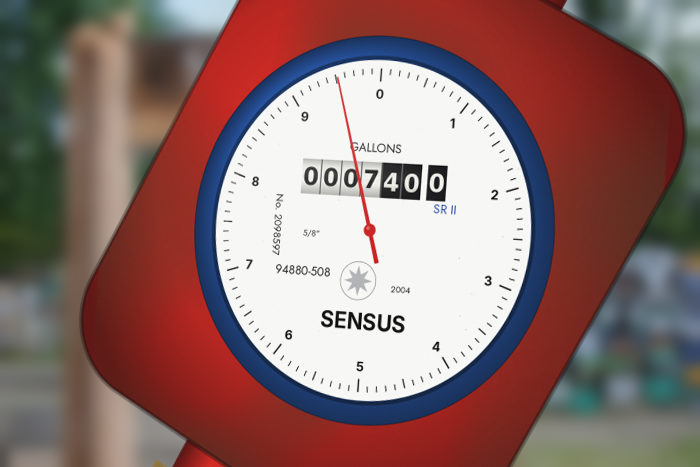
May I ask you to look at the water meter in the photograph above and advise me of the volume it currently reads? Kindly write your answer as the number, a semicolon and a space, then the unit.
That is 7399.5; gal
